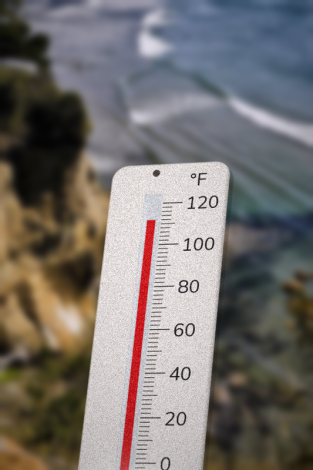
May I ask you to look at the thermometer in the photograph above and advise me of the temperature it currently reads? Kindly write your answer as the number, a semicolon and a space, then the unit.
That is 112; °F
